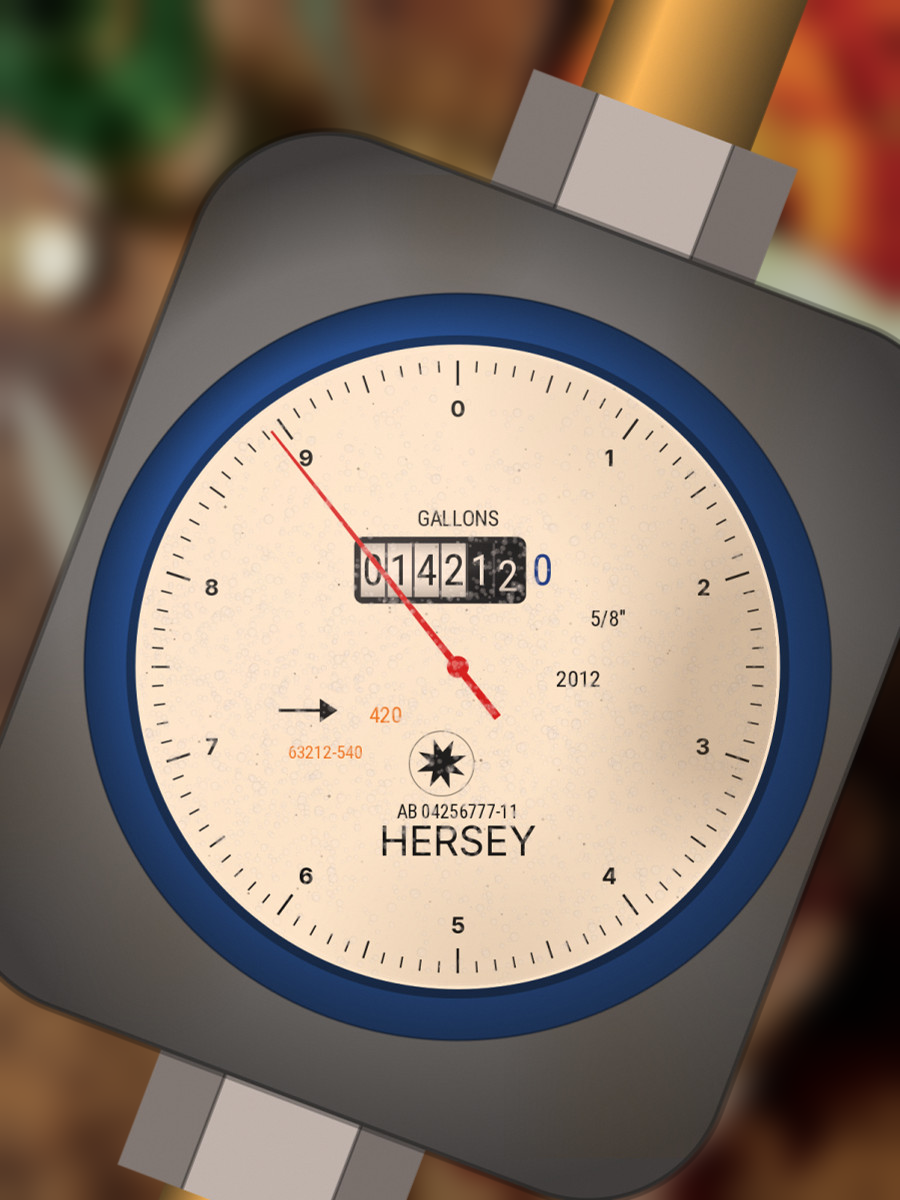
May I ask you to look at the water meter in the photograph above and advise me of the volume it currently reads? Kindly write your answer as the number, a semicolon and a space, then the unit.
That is 142118.9; gal
